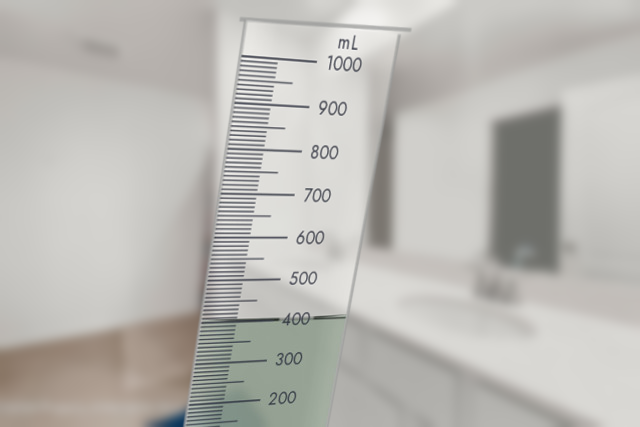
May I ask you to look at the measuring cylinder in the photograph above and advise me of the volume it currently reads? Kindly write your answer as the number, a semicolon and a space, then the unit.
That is 400; mL
